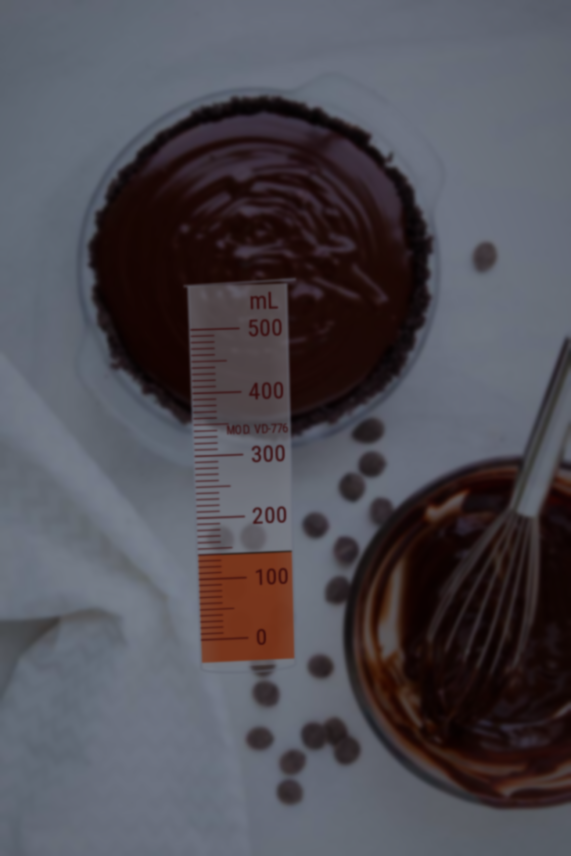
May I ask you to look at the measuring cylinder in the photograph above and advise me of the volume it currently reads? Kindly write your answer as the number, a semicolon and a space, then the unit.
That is 140; mL
